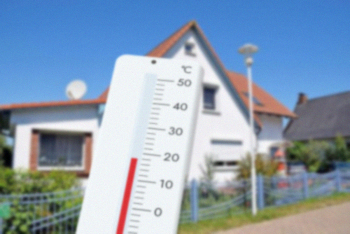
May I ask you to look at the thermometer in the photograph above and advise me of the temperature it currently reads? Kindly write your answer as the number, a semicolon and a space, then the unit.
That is 18; °C
